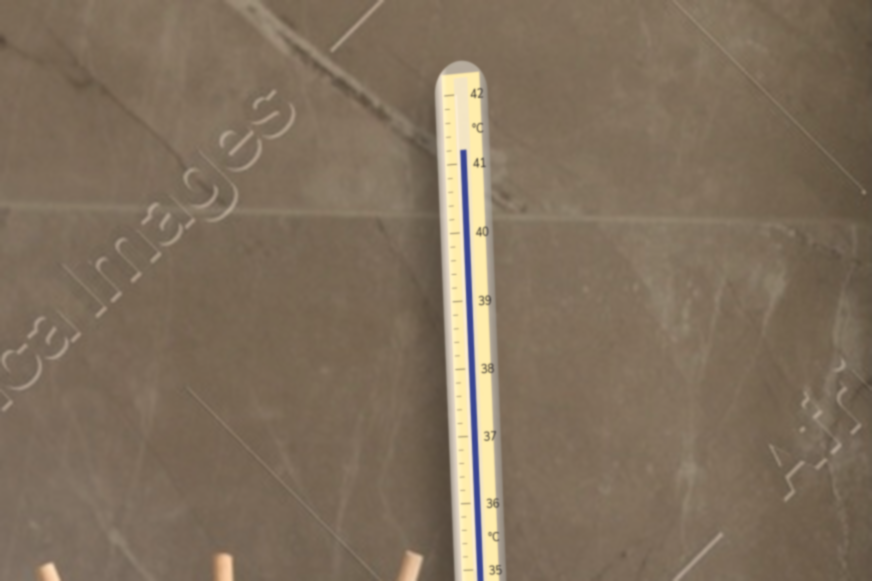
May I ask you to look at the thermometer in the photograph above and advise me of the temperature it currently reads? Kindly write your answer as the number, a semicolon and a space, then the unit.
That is 41.2; °C
